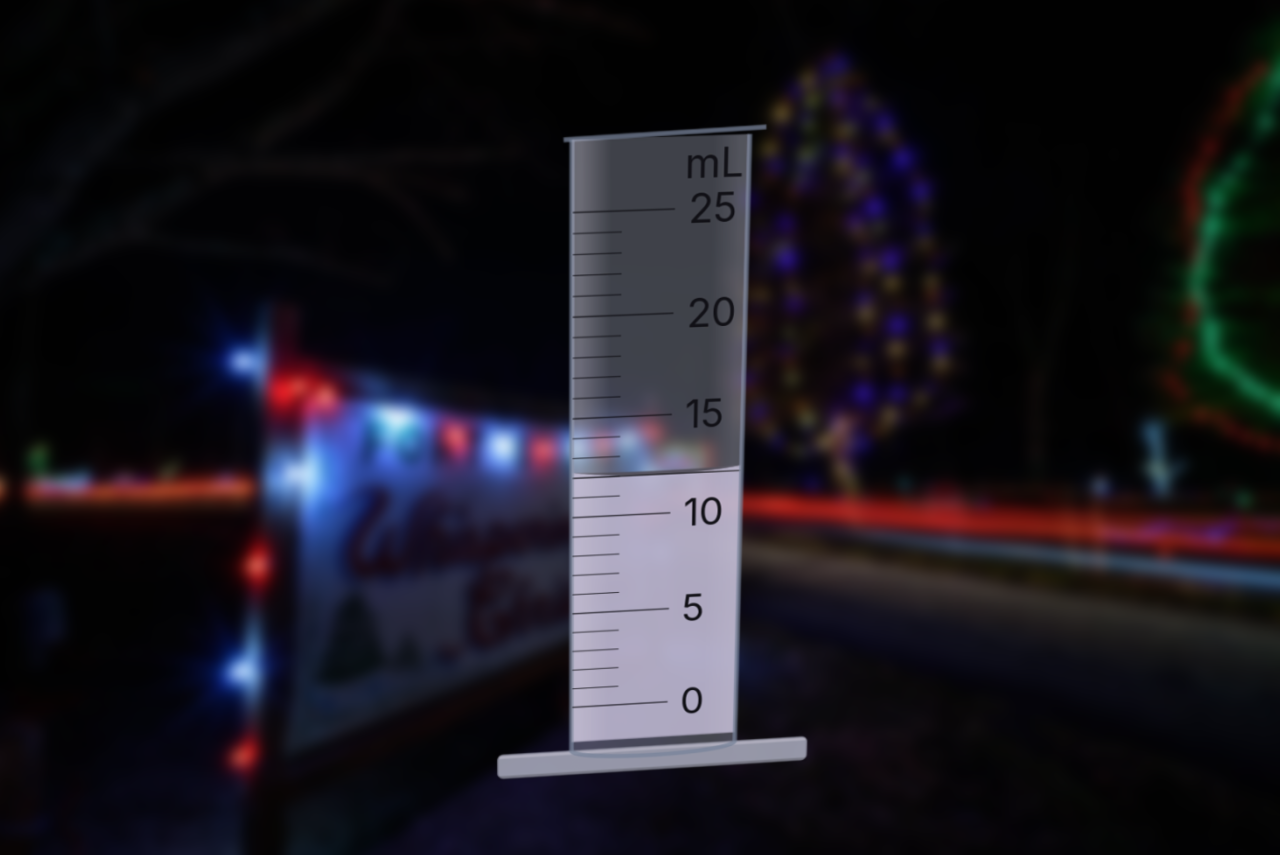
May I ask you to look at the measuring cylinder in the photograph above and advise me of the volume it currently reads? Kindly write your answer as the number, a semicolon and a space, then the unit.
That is 12; mL
